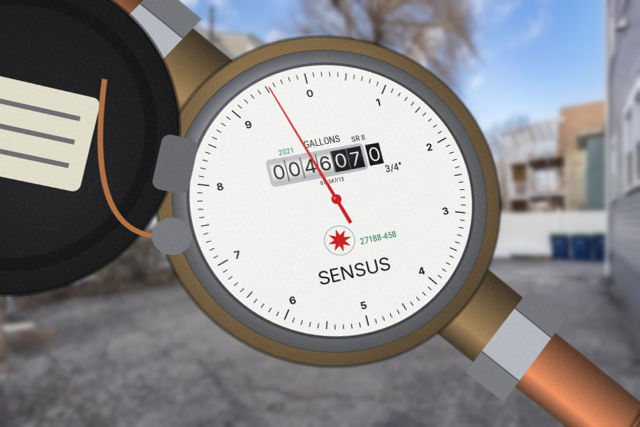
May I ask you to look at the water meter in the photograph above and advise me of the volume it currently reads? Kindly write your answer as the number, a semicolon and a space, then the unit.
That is 46069.5; gal
